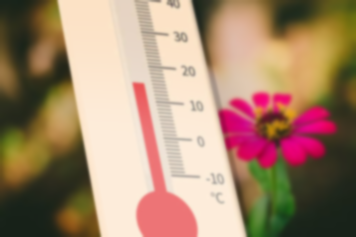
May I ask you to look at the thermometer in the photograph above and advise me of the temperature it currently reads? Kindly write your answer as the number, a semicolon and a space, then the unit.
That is 15; °C
